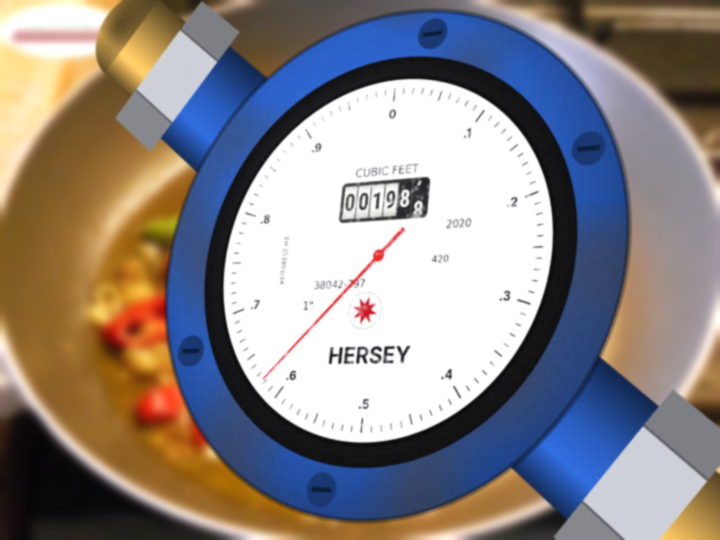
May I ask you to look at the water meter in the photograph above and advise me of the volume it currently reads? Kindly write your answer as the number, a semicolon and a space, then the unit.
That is 1987.62; ft³
